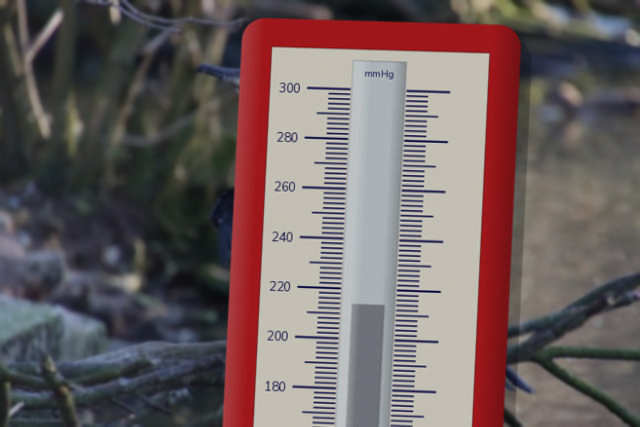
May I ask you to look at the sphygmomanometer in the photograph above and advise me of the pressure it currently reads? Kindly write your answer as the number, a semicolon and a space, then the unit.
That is 214; mmHg
